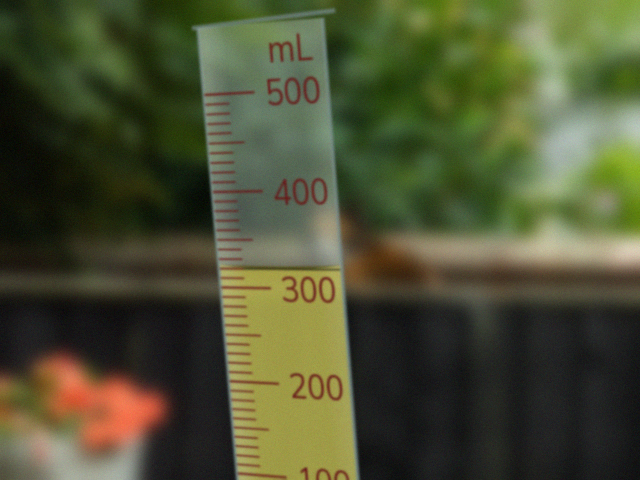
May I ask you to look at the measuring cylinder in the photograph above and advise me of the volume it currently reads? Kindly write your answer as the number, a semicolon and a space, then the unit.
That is 320; mL
